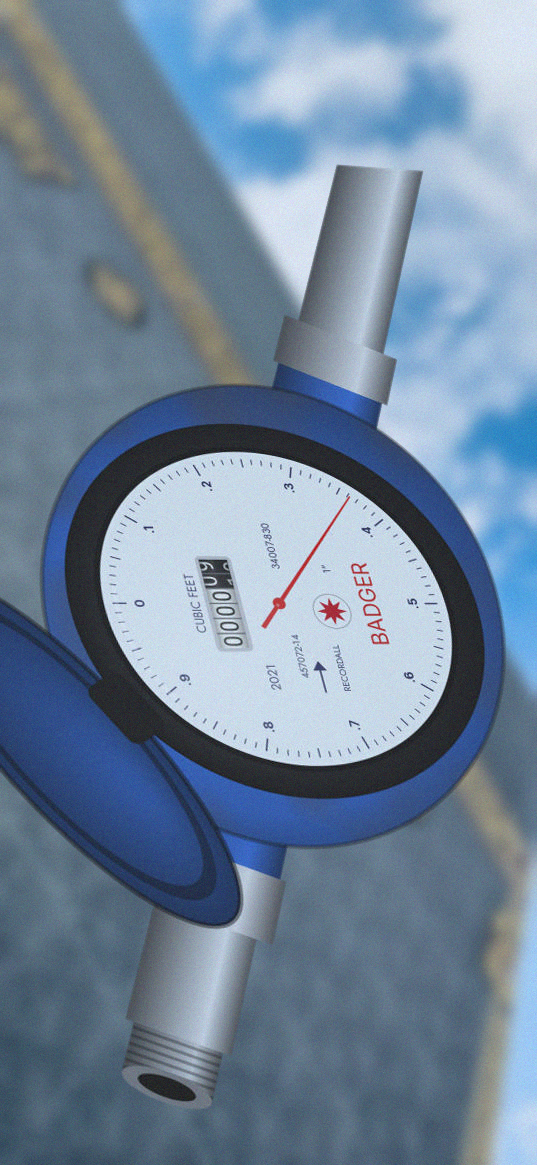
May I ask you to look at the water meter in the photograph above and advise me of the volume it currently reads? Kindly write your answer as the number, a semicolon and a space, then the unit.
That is 9.36; ft³
